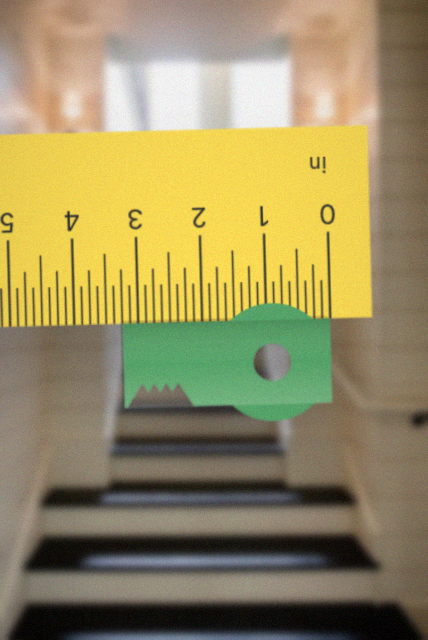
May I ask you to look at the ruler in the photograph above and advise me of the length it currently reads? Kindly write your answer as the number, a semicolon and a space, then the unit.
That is 3.25; in
